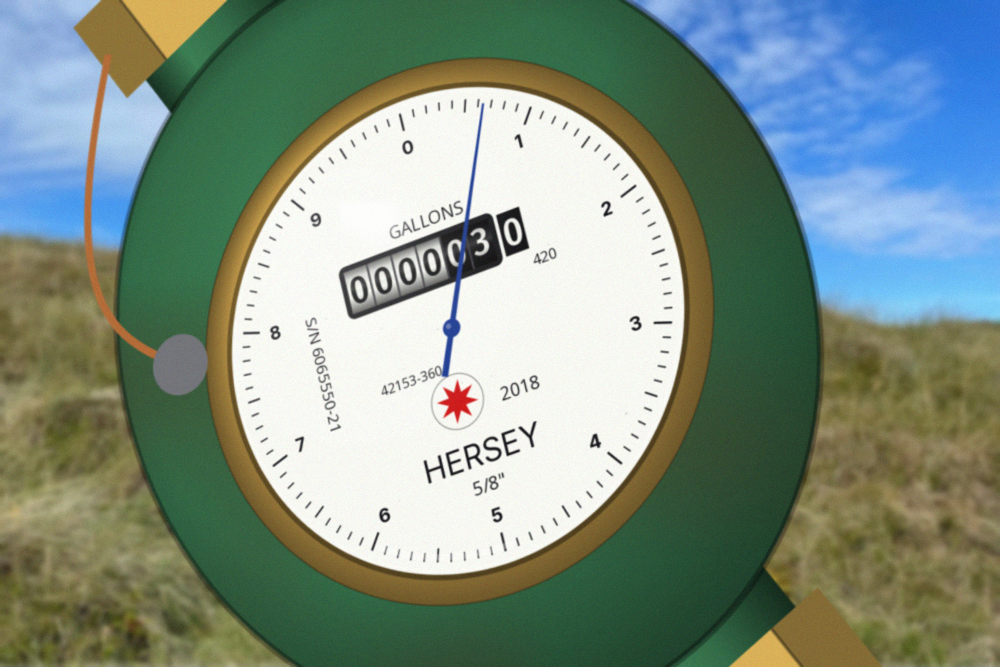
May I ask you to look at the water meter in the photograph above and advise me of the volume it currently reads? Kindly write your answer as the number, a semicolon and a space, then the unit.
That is 30.6; gal
